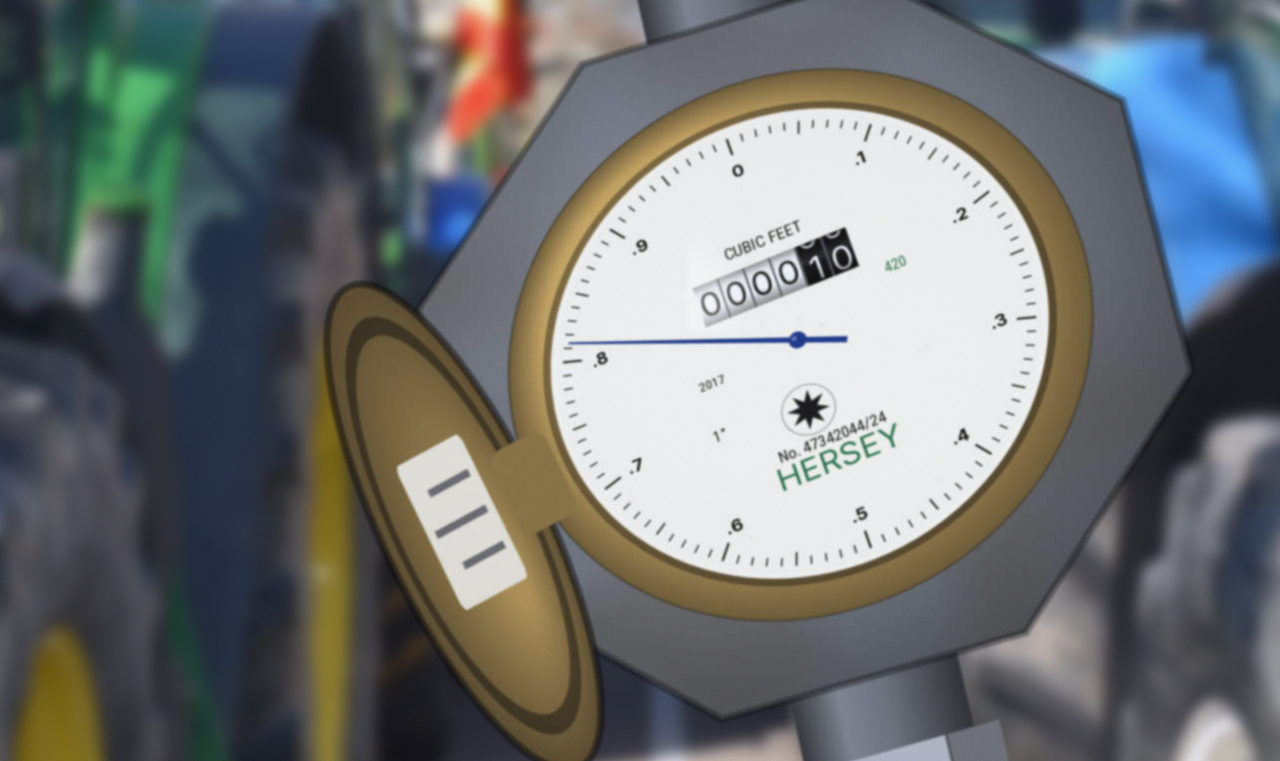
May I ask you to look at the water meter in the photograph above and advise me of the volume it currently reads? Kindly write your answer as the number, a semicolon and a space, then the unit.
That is 9.81; ft³
